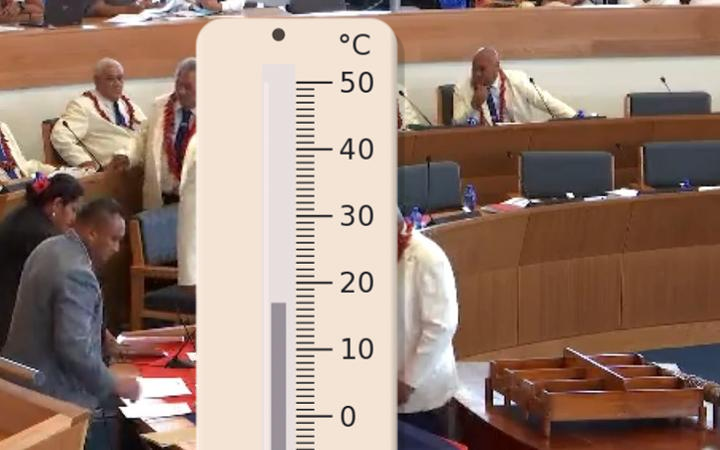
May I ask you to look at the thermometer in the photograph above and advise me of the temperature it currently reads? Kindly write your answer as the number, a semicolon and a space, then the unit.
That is 17; °C
